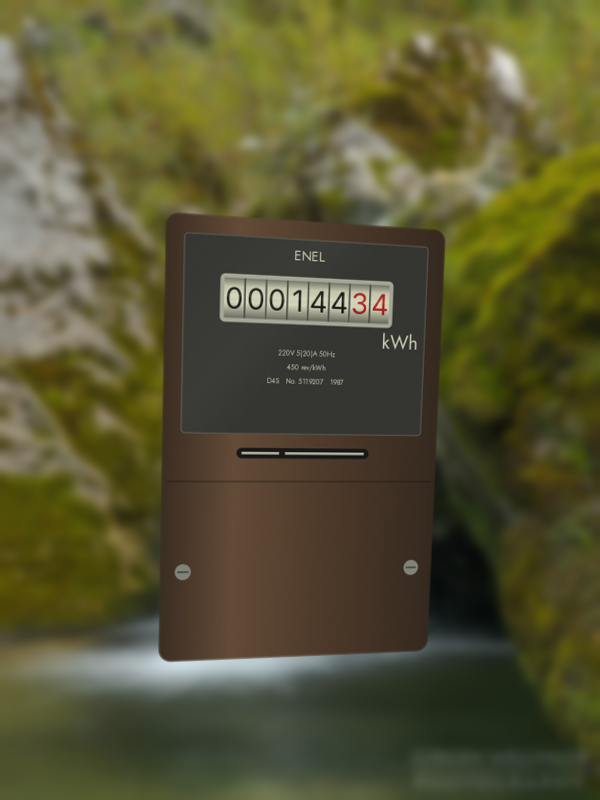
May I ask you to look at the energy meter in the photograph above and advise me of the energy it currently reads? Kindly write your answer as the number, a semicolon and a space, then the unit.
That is 144.34; kWh
